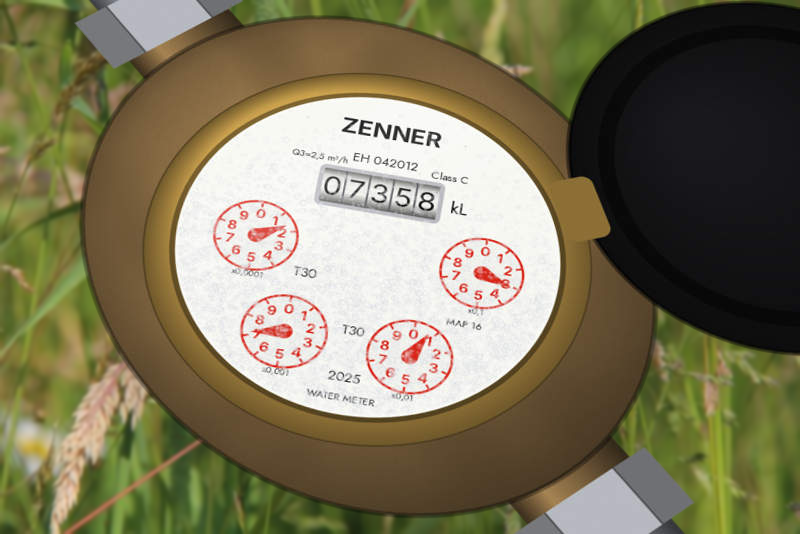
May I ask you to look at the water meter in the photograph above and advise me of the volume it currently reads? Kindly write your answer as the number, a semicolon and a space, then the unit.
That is 7358.3071; kL
